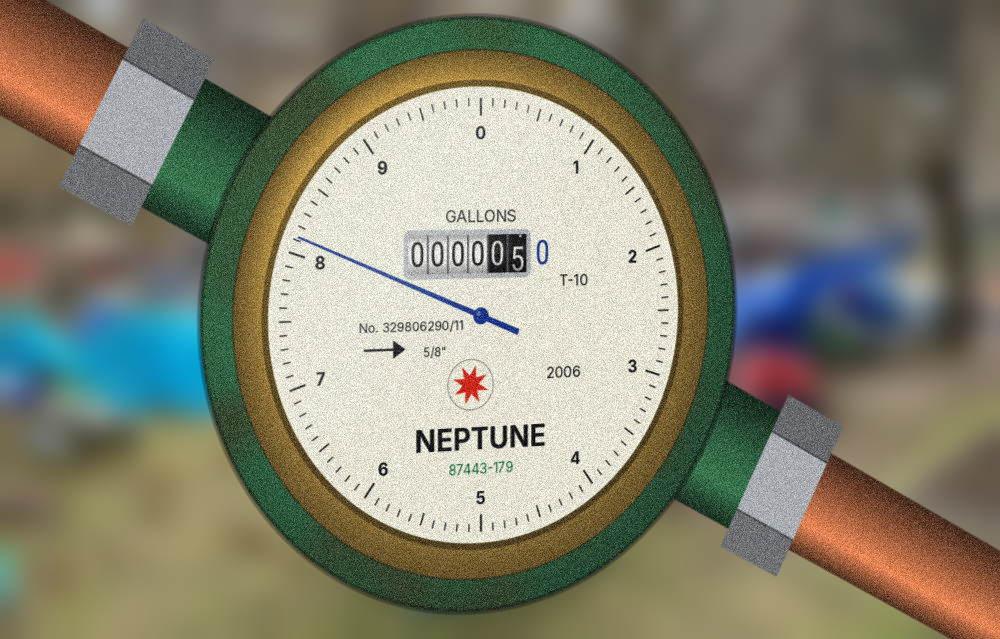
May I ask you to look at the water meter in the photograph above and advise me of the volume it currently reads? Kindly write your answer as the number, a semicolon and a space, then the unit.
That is 48.1; gal
